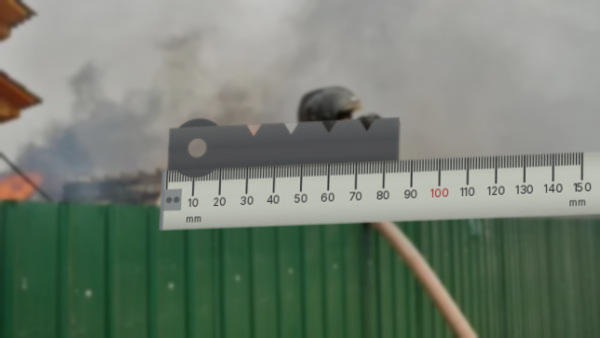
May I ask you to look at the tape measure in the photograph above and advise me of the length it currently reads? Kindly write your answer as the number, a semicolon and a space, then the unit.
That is 85; mm
